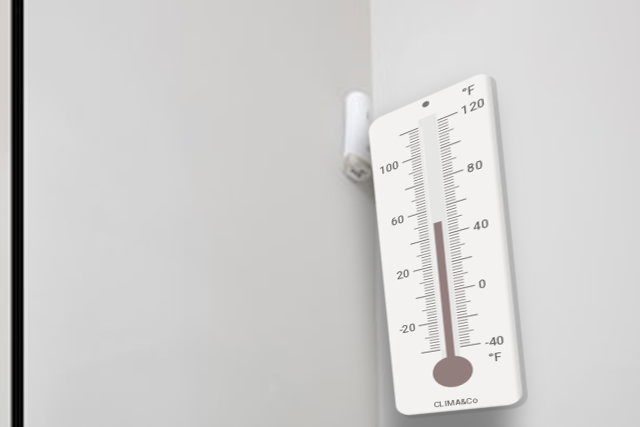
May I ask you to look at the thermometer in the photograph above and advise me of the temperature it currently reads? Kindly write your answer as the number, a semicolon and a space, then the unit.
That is 50; °F
